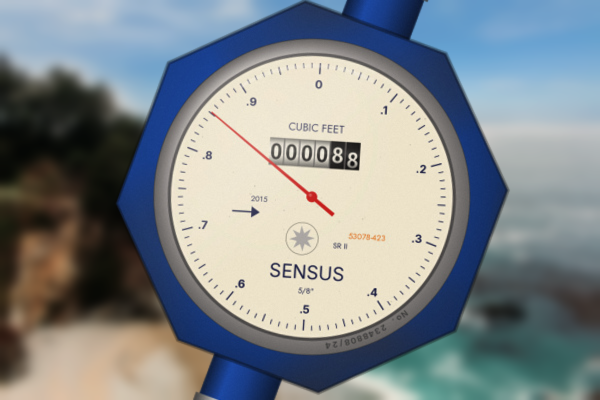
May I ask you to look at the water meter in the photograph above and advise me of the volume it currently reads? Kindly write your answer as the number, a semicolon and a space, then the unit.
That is 87.85; ft³
